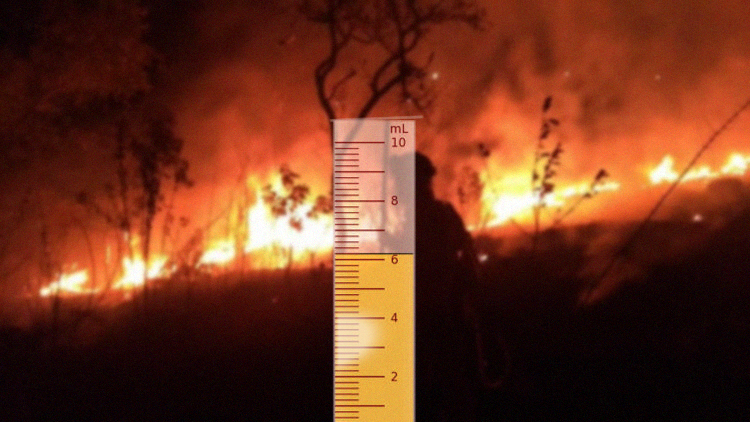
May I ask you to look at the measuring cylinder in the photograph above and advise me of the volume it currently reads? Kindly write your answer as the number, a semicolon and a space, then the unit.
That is 6.2; mL
